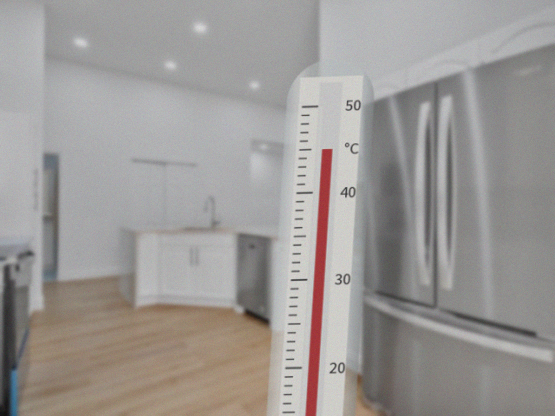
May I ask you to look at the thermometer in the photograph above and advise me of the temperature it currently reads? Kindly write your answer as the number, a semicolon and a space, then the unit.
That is 45; °C
